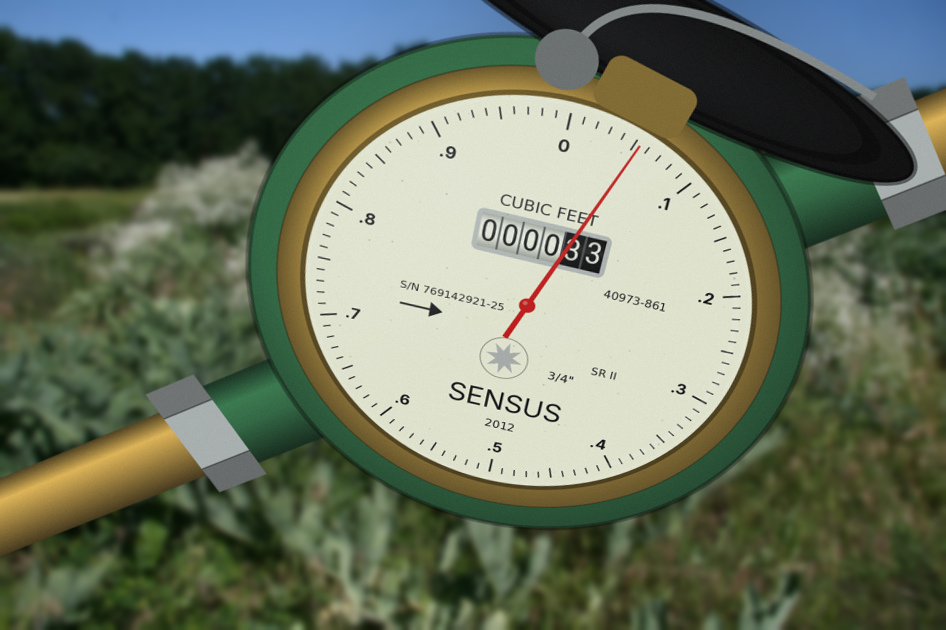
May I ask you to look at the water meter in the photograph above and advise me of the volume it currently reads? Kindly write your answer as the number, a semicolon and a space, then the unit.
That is 33.05; ft³
